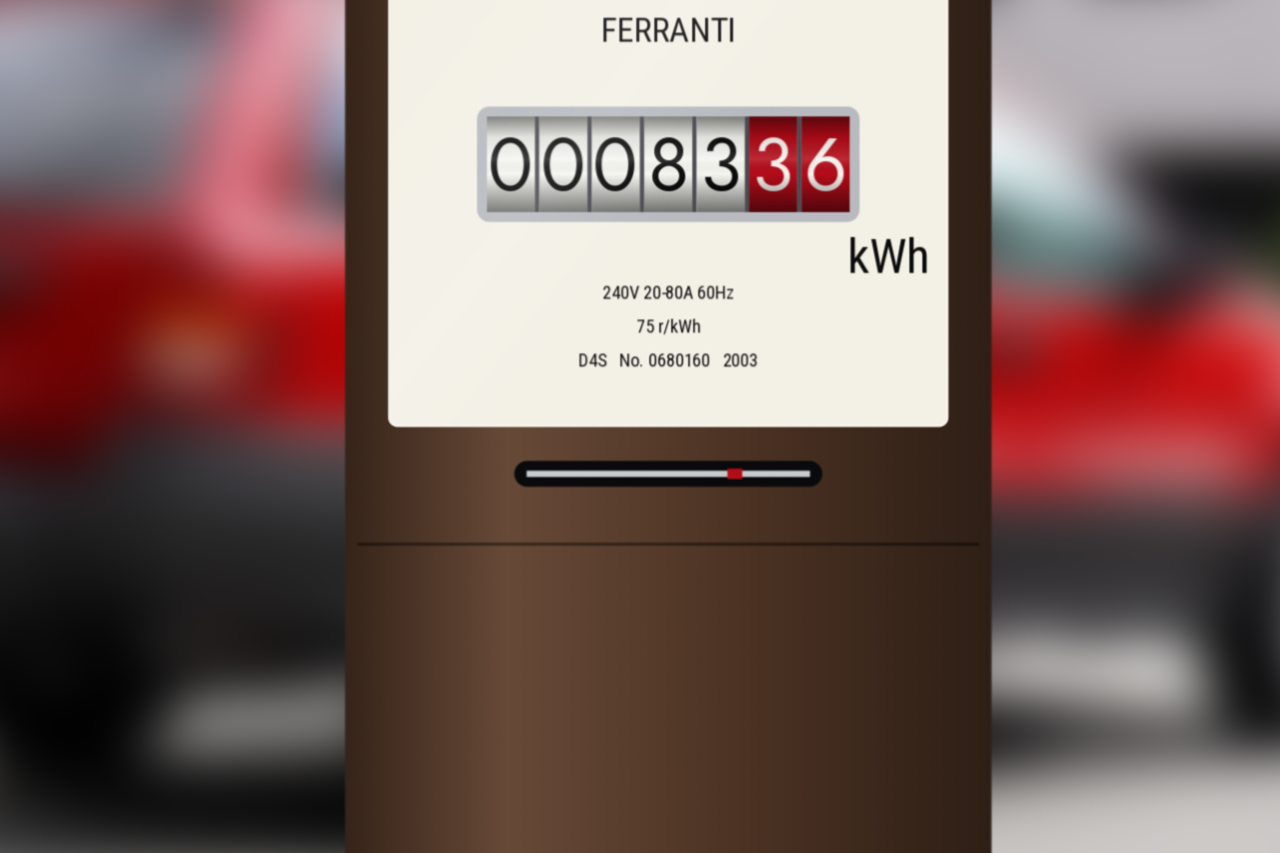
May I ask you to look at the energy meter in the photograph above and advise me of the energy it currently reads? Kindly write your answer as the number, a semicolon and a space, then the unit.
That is 83.36; kWh
